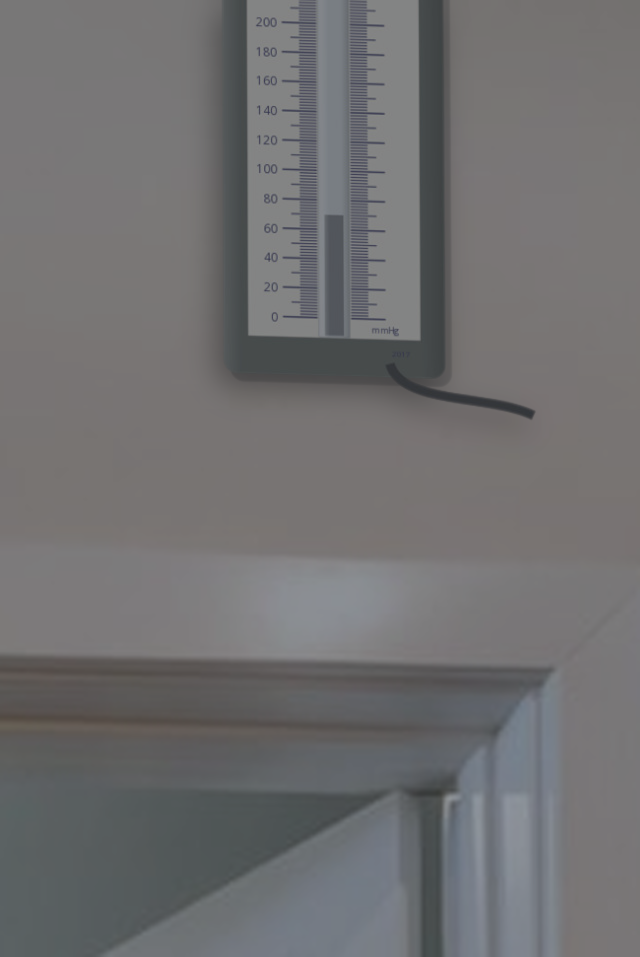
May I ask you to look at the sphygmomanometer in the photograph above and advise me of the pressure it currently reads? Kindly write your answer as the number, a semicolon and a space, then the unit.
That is 70; mmHg
